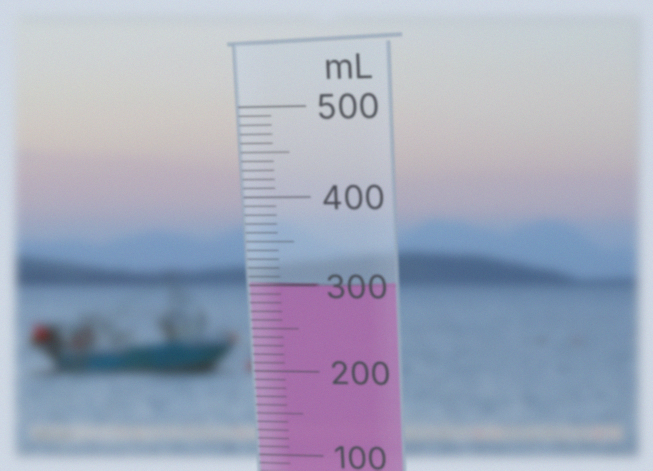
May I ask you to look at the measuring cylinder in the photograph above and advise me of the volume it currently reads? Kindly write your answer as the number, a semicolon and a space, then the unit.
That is 300; mL
